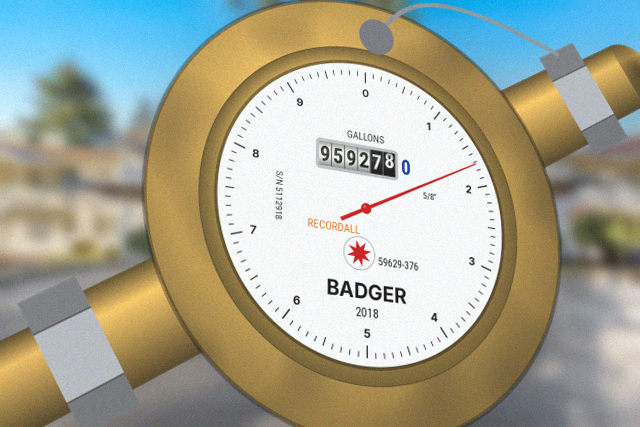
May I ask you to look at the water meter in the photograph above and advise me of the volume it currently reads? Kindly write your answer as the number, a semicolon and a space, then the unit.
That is 9592781.7; gal
